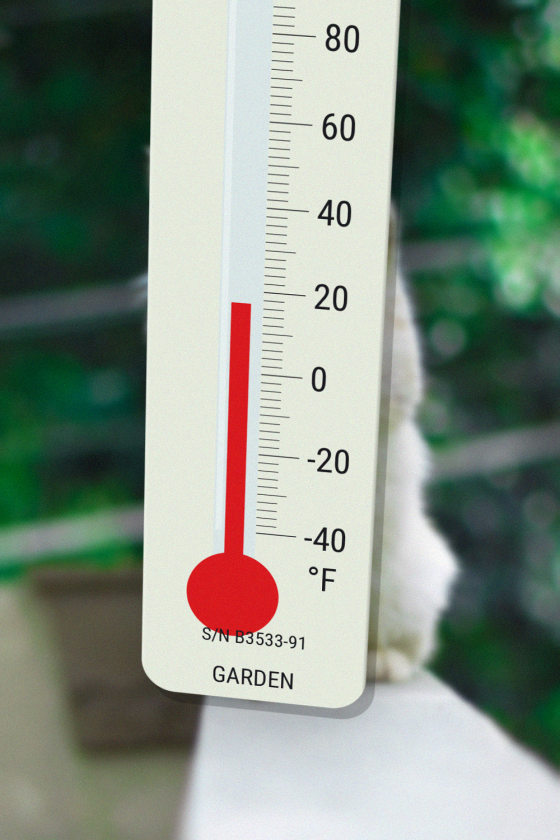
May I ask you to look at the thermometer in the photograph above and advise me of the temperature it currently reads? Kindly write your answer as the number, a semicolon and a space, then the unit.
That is 17; °F
